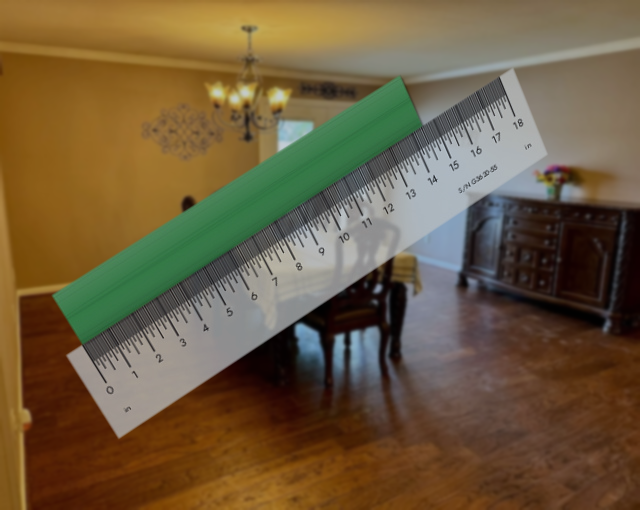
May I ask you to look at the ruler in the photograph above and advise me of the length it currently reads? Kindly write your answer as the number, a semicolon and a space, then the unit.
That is 14.5; in
